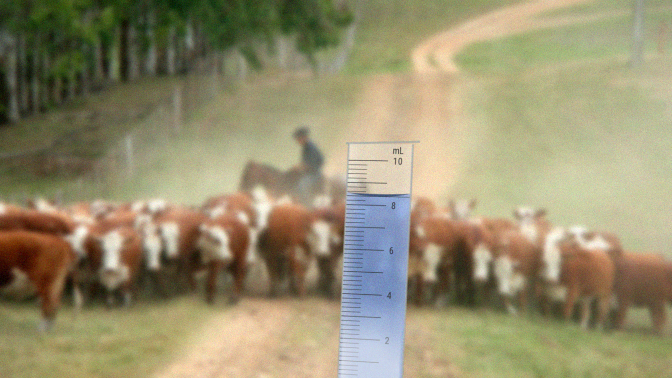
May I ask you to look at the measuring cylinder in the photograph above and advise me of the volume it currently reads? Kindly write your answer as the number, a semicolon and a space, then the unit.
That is 8.4; mL
